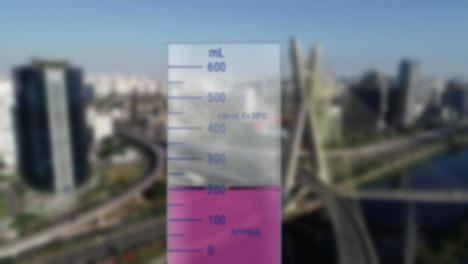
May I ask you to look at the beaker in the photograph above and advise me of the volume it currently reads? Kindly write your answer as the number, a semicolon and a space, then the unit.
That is 200; mL
